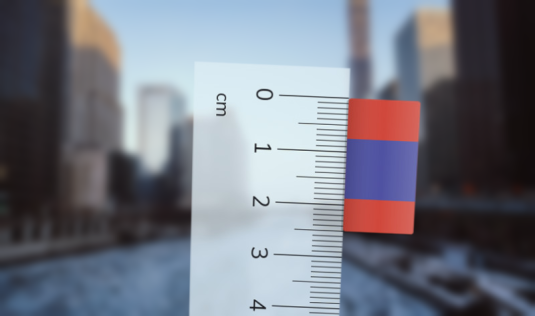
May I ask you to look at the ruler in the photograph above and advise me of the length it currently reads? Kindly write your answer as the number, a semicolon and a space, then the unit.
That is 2.5; cm
